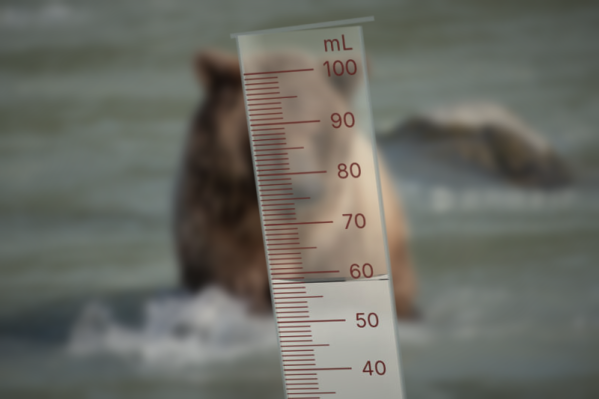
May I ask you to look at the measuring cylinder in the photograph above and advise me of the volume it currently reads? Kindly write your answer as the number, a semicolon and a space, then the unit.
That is 58; mL
